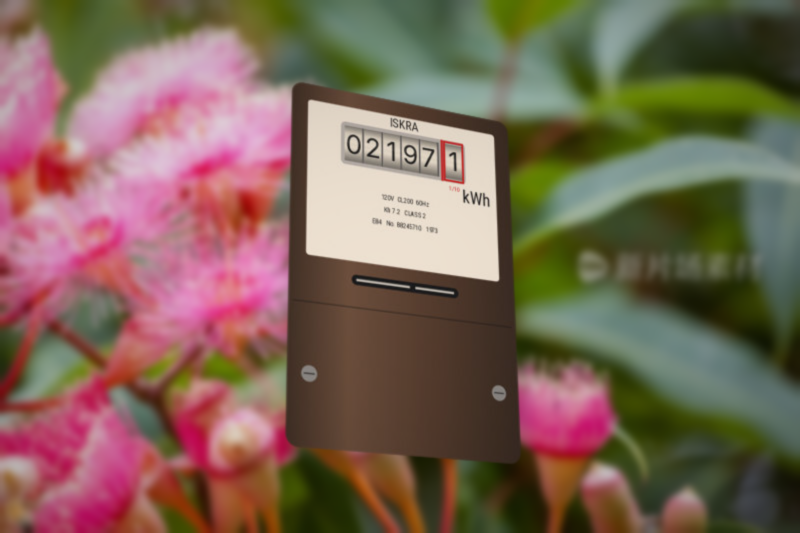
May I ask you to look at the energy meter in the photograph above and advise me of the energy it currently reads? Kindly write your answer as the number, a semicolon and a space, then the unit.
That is 2197.1; kWh
